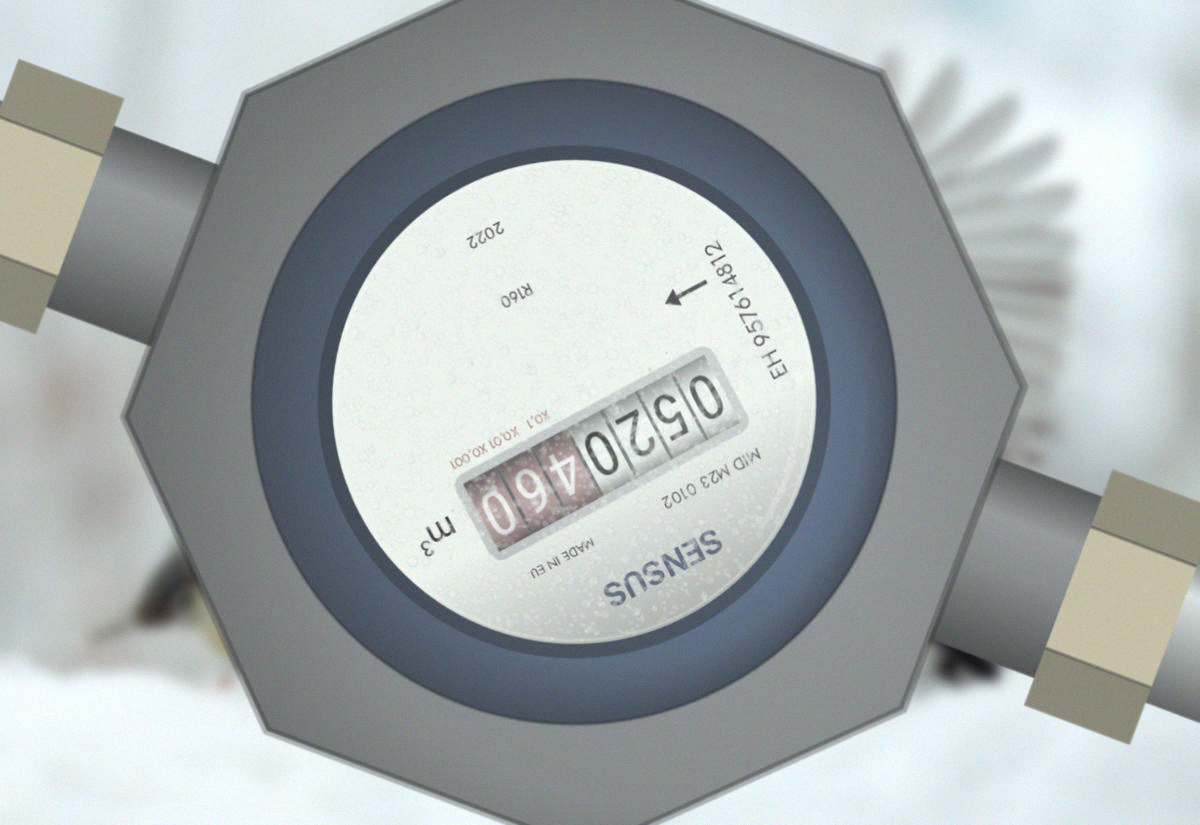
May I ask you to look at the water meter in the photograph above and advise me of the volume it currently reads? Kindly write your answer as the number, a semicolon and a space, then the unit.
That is 520.460; m³
